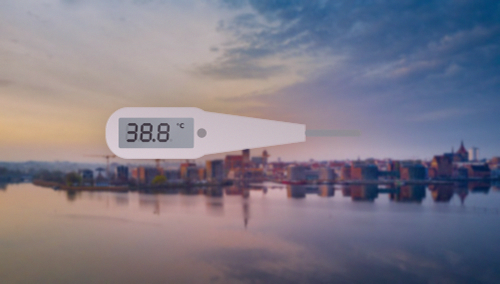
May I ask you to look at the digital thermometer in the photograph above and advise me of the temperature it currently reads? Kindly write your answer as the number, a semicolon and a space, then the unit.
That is 38.8; °C
